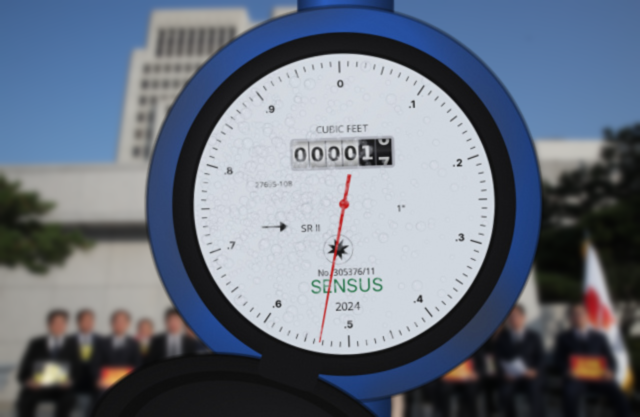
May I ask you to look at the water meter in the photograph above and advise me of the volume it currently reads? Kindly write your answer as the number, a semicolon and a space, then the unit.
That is 16.53; ft³
